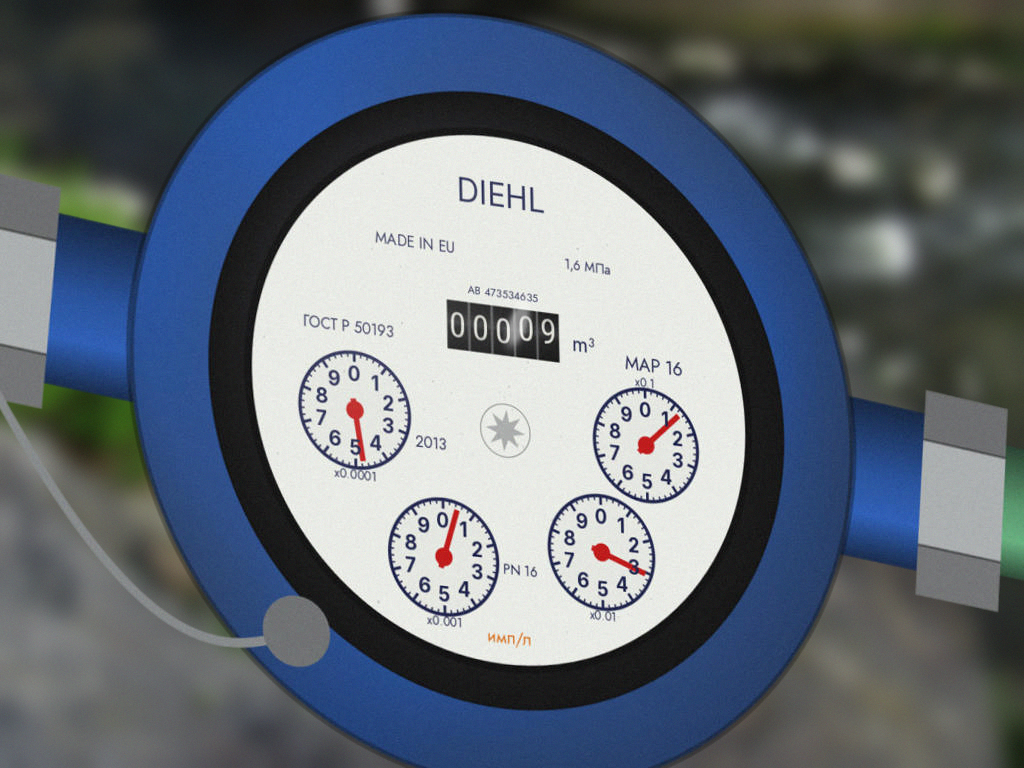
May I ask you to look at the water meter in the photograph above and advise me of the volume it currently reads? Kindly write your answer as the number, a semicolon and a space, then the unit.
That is 9.1304; m³
